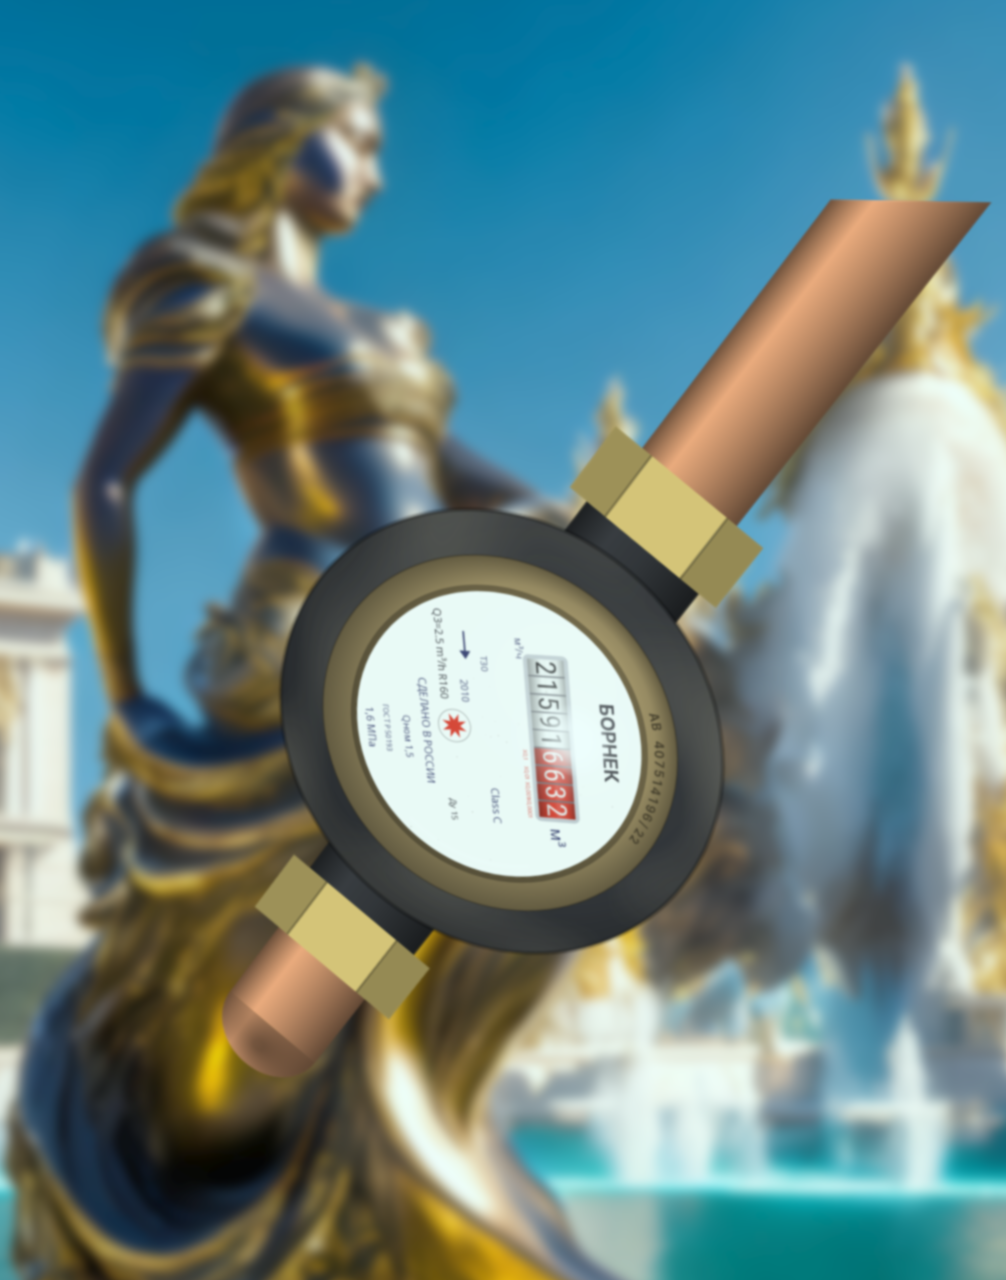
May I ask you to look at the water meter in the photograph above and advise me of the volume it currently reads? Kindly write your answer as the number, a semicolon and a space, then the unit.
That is 21591.6632; m³
